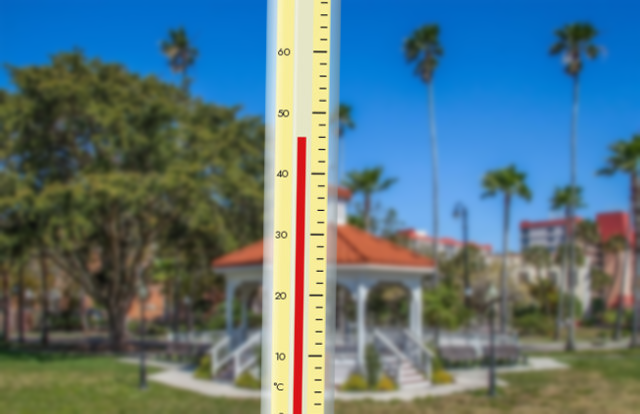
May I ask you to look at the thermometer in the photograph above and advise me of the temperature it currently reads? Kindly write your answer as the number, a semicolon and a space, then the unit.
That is 46; °C
